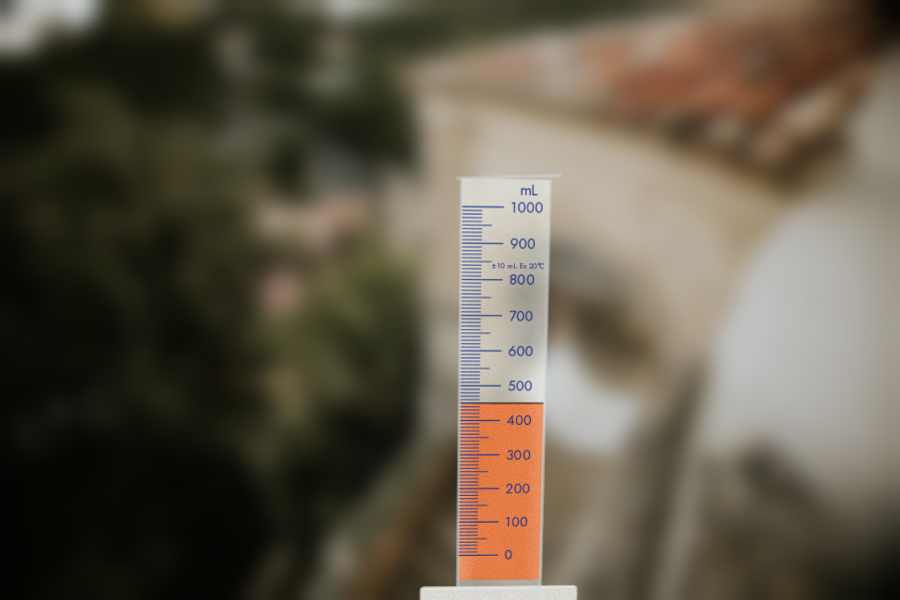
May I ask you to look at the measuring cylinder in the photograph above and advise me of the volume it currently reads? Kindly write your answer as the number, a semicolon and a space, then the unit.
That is 450; mL
